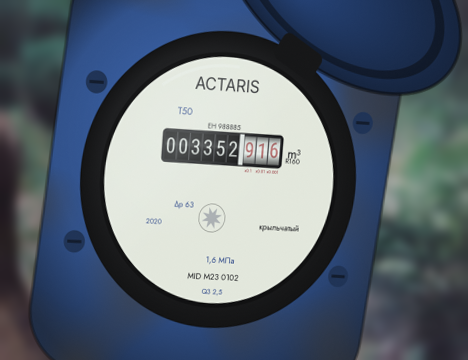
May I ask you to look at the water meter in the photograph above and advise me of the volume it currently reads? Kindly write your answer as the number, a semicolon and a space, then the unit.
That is 3352.916; m³
